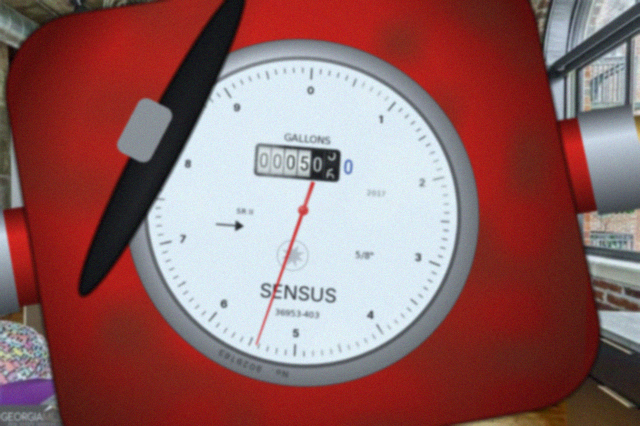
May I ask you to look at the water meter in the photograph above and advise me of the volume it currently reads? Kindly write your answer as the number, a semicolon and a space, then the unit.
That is 5055.4; gal
